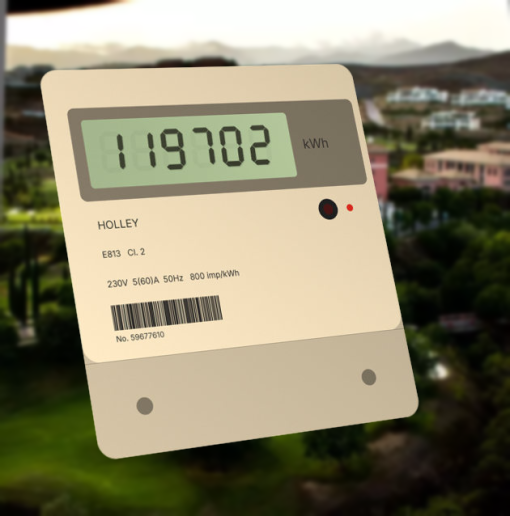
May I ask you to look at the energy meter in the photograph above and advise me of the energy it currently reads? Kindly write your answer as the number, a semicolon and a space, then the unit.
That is 119702; kWh
